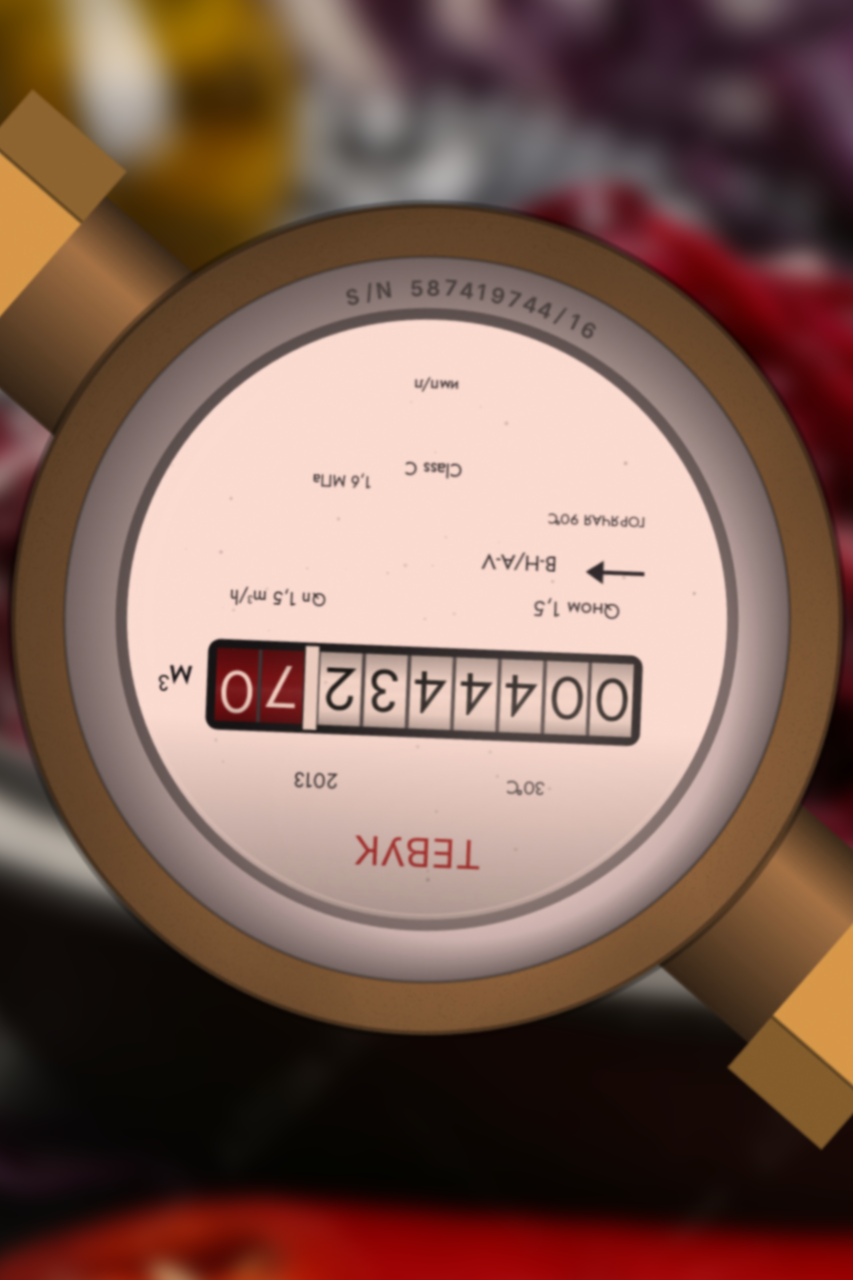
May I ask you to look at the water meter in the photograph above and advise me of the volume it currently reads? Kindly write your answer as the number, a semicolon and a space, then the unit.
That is 44432.70; m³
